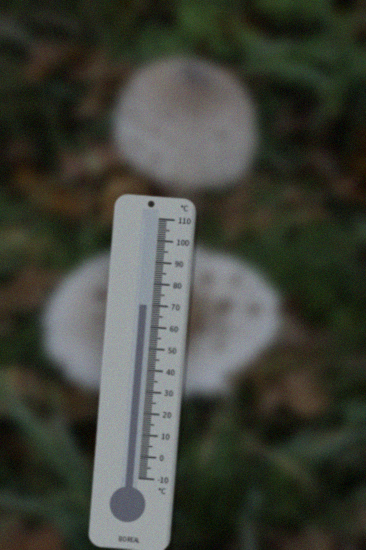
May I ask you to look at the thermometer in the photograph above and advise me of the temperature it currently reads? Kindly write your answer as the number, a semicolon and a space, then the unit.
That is 70; °C
